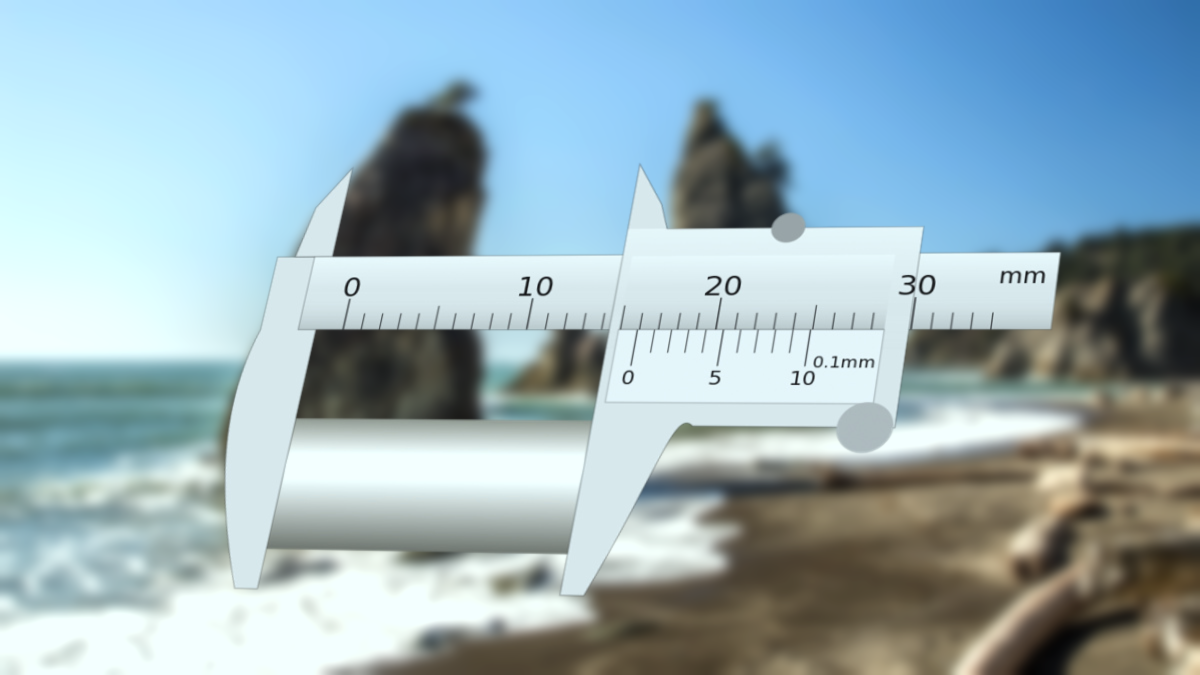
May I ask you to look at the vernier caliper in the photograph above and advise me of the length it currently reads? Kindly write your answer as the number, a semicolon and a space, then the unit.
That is 15.9; mm
